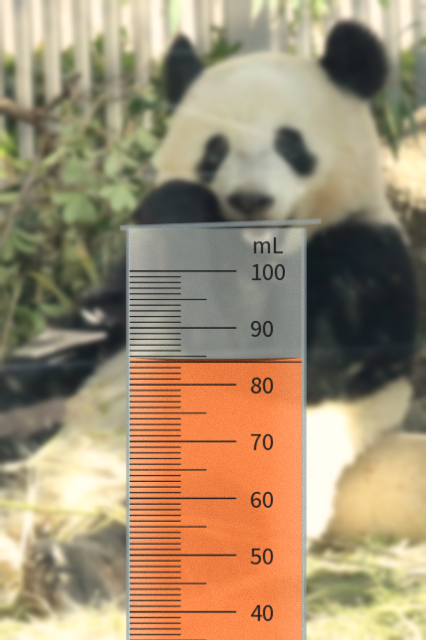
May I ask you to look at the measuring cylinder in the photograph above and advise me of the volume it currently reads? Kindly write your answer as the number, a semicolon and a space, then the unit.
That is 84; mL
